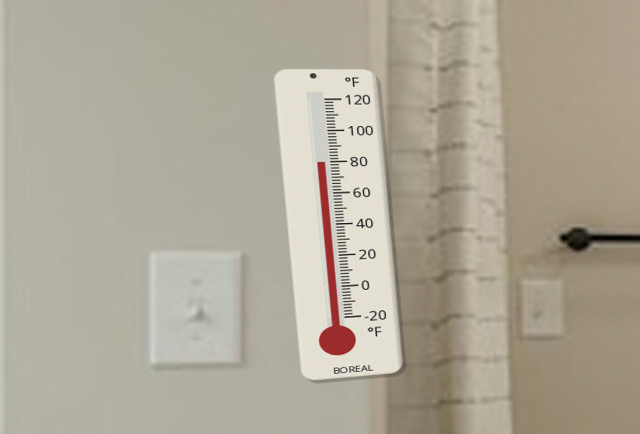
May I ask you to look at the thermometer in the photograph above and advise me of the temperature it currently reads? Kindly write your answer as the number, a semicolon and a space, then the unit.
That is 80; °F
